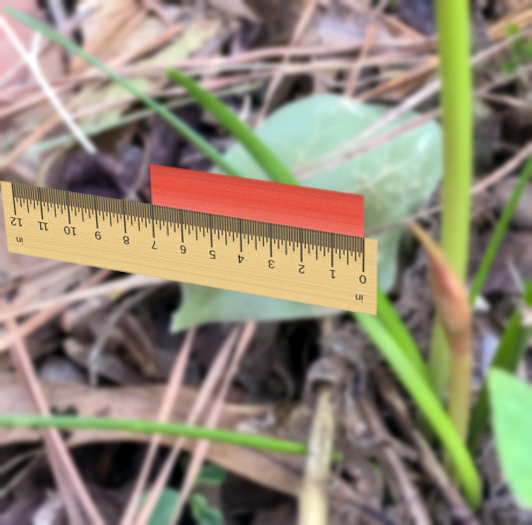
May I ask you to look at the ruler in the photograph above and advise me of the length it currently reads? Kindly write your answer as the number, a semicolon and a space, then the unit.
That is 7; in
